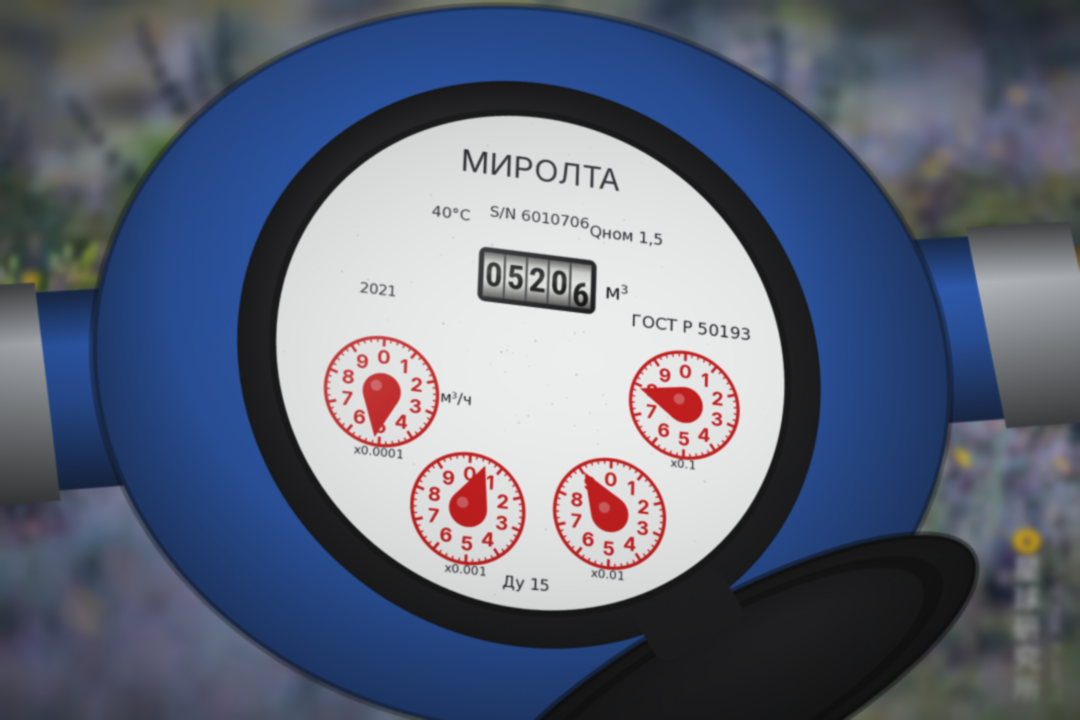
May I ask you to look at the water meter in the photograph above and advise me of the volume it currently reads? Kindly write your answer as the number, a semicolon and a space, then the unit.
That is 5205.7905; m³
